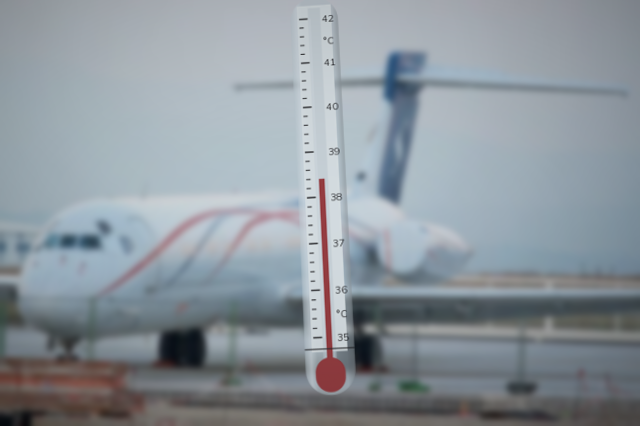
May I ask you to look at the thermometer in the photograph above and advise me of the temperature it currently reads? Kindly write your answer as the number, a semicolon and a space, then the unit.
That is 38.4; °C
